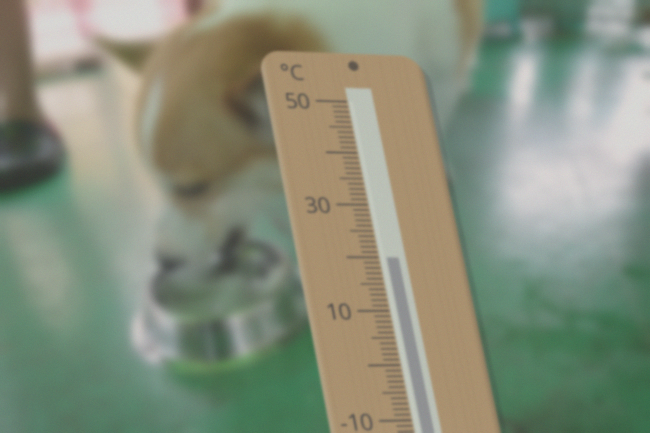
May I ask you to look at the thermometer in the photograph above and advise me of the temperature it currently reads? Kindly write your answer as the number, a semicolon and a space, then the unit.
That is 20; °C
